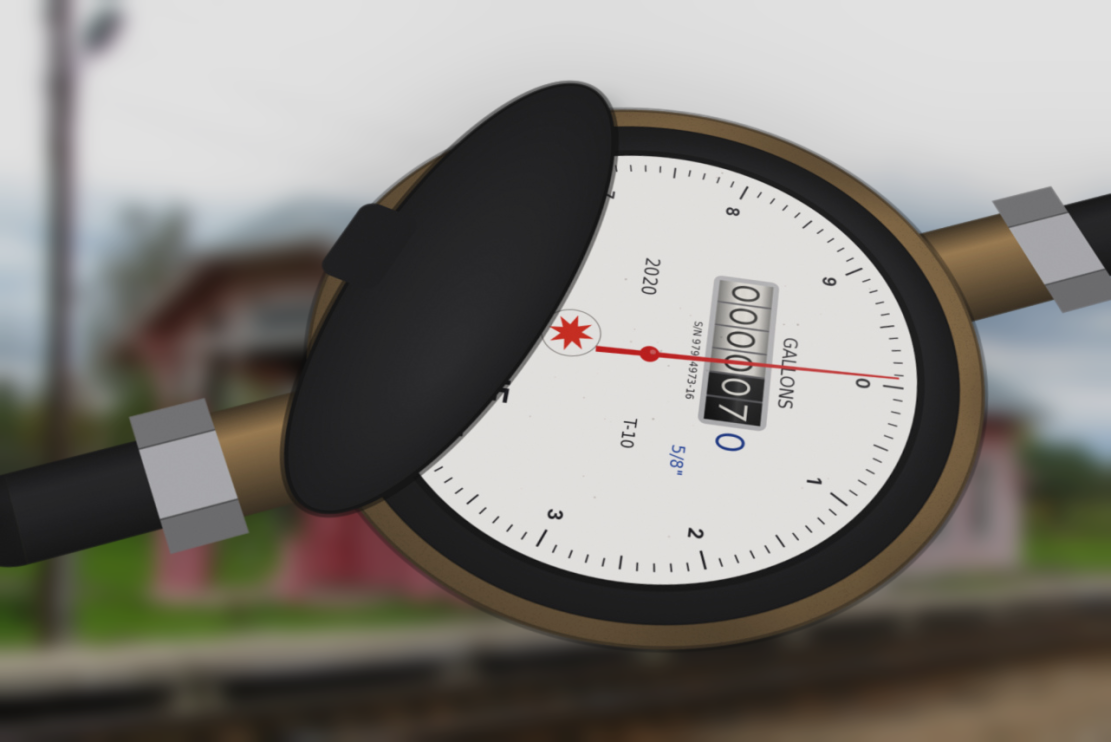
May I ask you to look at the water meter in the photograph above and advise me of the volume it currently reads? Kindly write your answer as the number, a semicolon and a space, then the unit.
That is 69.9; gal
